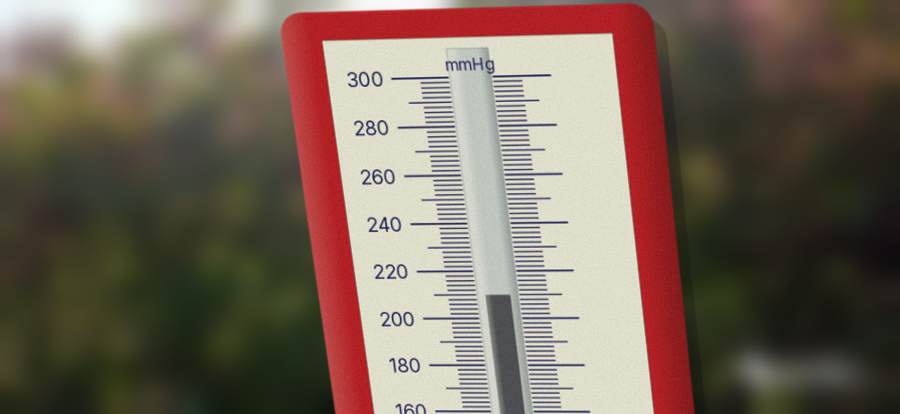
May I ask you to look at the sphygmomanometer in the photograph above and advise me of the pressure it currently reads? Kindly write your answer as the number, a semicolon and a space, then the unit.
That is 210; mmHg
